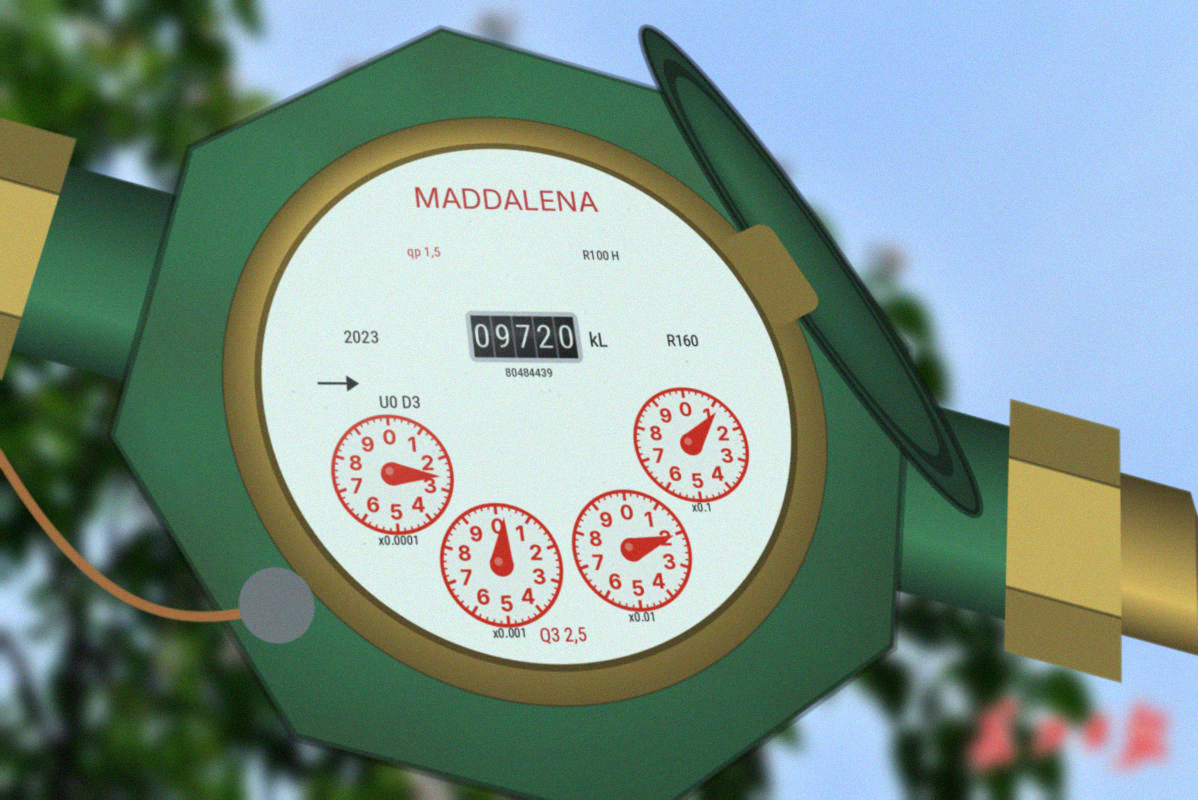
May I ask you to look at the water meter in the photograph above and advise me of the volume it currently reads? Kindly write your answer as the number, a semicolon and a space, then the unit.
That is 9720.1202; kL
